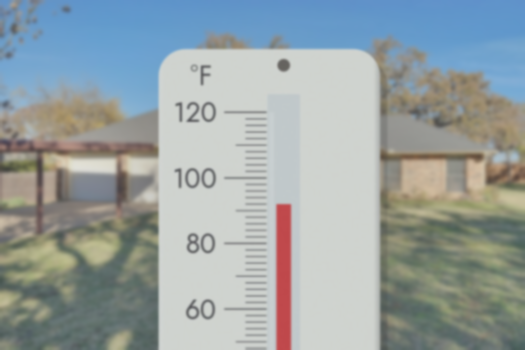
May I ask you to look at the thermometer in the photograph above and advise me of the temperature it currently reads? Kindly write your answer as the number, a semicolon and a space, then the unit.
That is 92; °F
